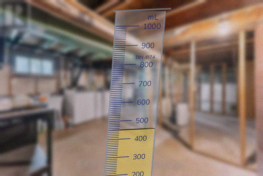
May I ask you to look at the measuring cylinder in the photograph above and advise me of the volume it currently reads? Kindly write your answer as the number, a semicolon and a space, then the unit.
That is 450; mL
